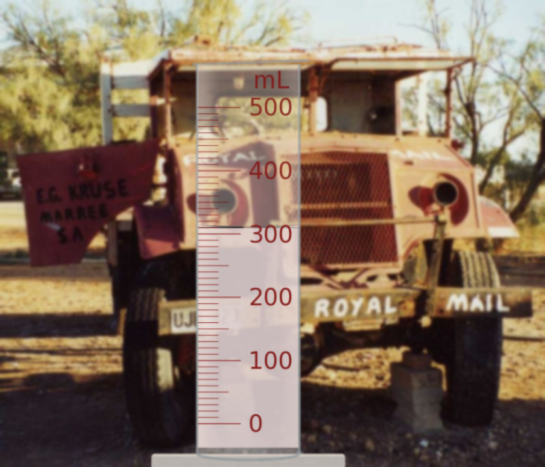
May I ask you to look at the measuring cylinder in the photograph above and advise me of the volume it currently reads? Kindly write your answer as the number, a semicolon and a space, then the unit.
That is 310; mL
